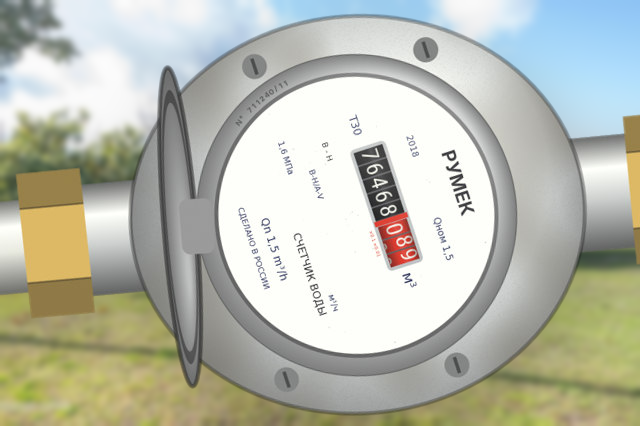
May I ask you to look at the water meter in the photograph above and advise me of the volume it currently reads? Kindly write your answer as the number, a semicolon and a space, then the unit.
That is 76468.089; m³
